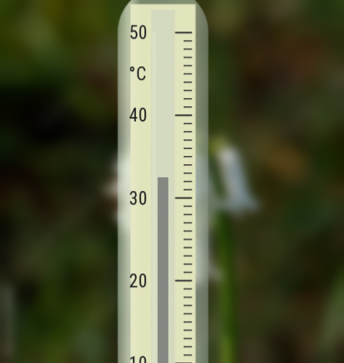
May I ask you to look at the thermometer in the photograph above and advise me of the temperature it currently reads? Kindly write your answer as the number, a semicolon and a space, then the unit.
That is 32.5; °C
